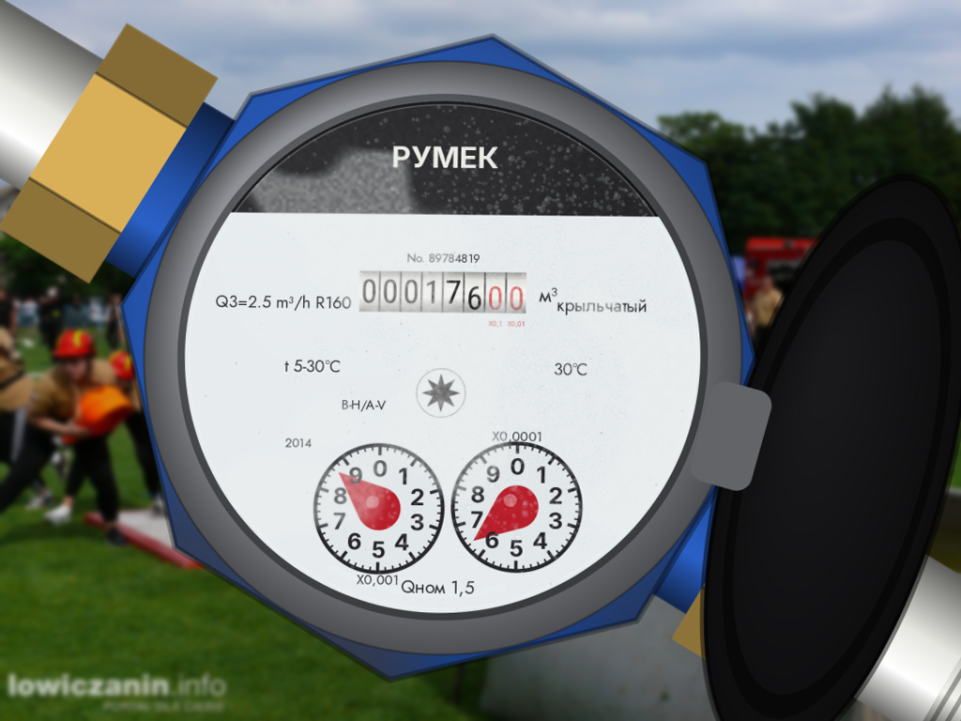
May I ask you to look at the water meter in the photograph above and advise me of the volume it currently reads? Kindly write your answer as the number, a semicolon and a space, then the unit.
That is 175.9986; m³
